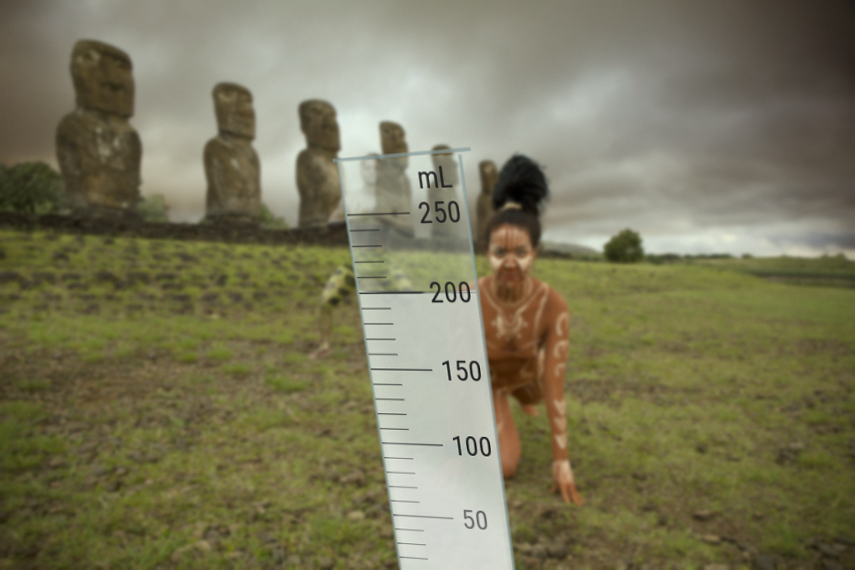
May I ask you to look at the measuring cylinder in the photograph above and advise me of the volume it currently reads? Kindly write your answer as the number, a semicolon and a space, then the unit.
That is 200; mL
